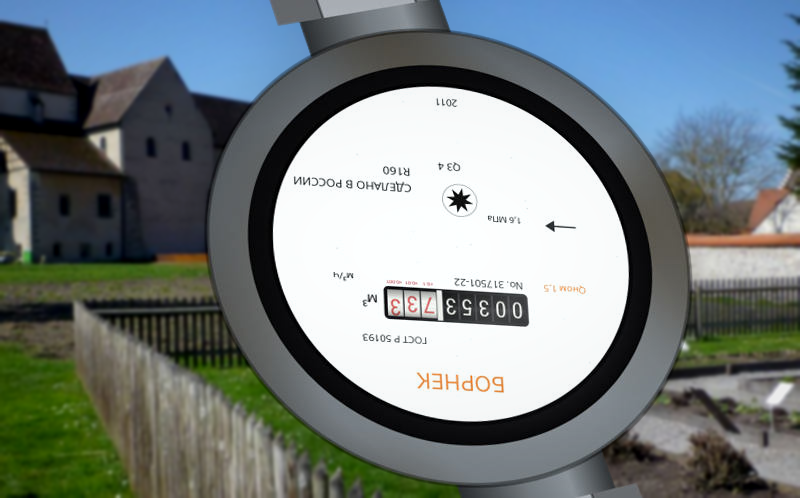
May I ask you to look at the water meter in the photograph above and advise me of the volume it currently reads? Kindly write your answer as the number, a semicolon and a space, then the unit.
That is 353.733; m³
